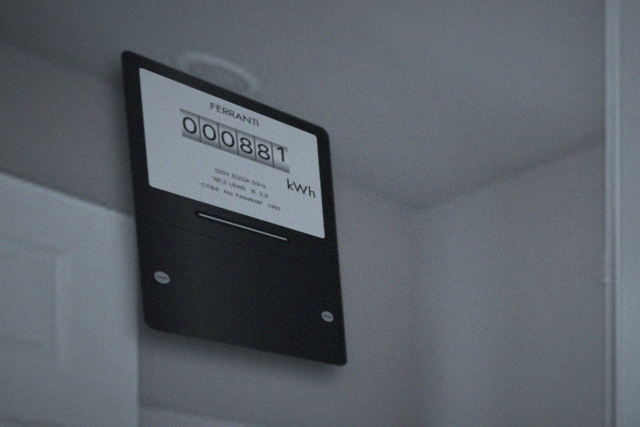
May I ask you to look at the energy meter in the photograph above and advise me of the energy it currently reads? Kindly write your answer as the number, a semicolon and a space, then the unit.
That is 881; kWh
